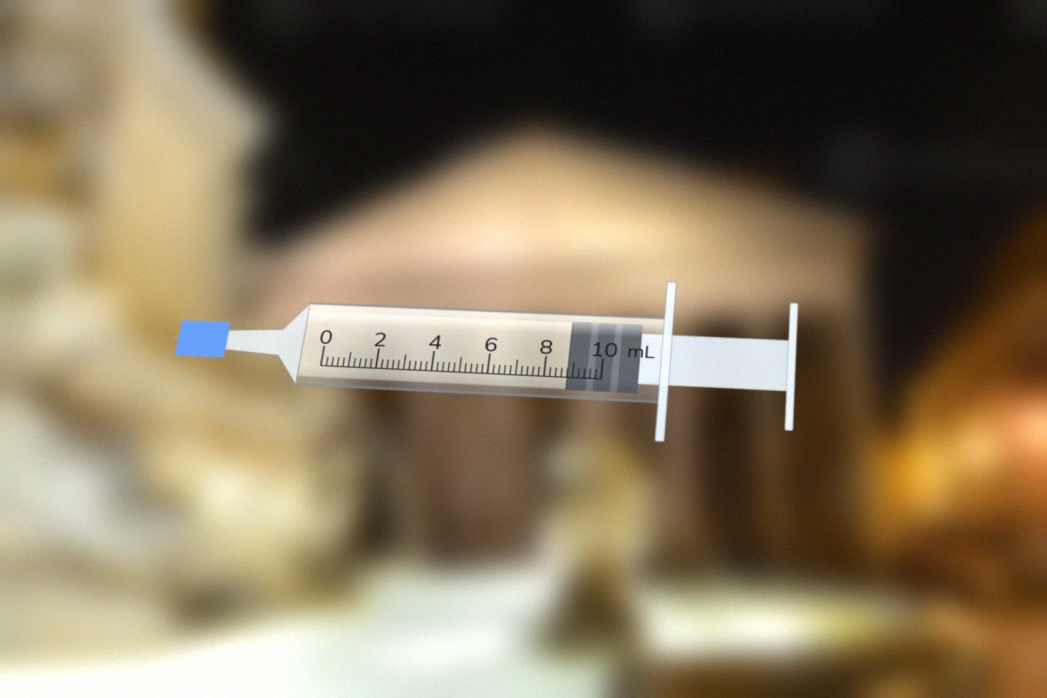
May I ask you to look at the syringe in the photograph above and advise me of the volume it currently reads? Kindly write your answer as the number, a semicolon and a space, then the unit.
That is 8.8; mL
